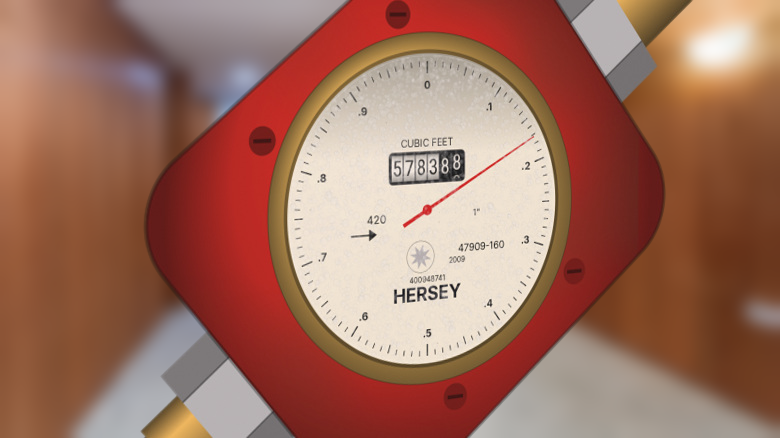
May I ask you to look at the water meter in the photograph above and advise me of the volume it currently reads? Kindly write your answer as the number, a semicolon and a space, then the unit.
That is 578388.17; ft³
